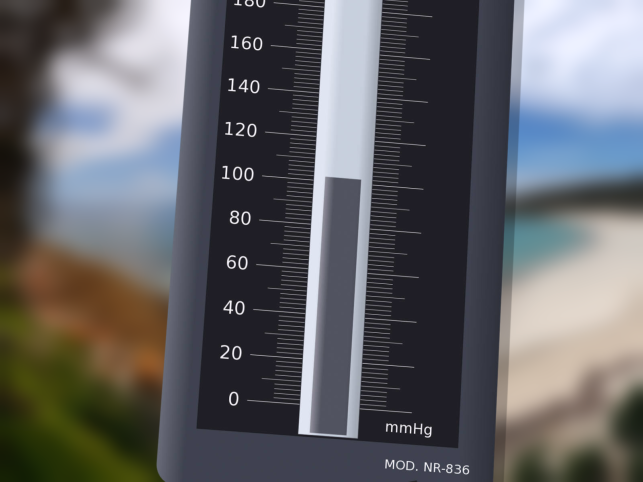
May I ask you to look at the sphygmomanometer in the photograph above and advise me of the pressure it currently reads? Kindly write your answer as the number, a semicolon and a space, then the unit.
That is 102; mmHg
